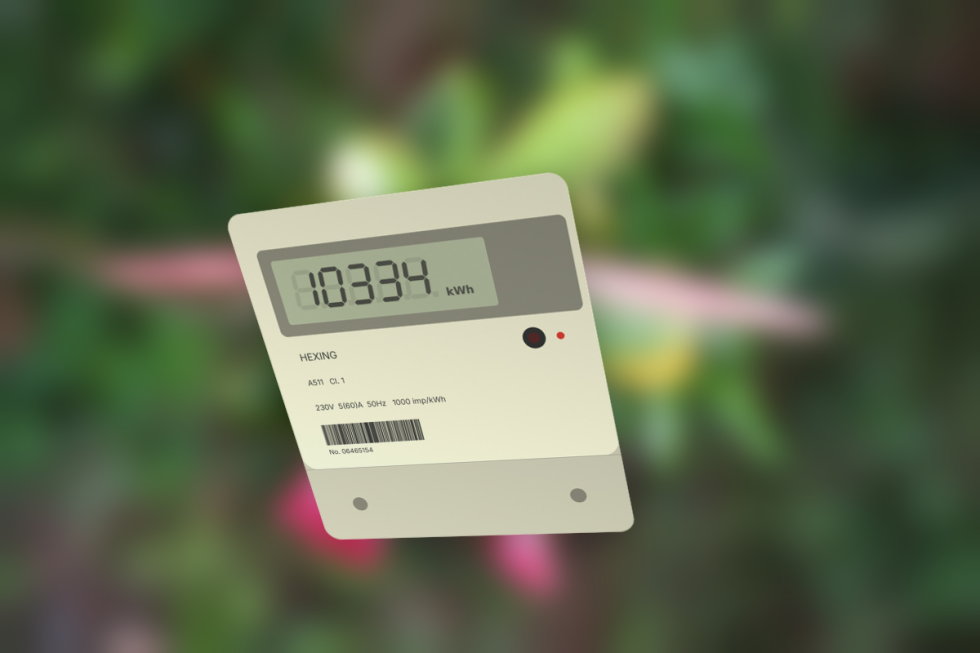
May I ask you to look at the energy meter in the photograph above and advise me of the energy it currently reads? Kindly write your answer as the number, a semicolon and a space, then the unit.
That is 10334; kWh
